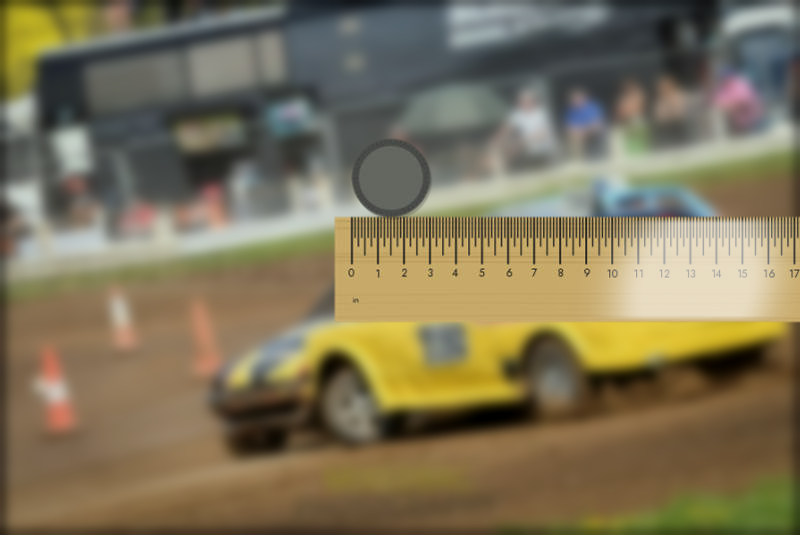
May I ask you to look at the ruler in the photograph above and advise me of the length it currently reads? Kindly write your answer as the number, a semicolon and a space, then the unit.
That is 3; in
